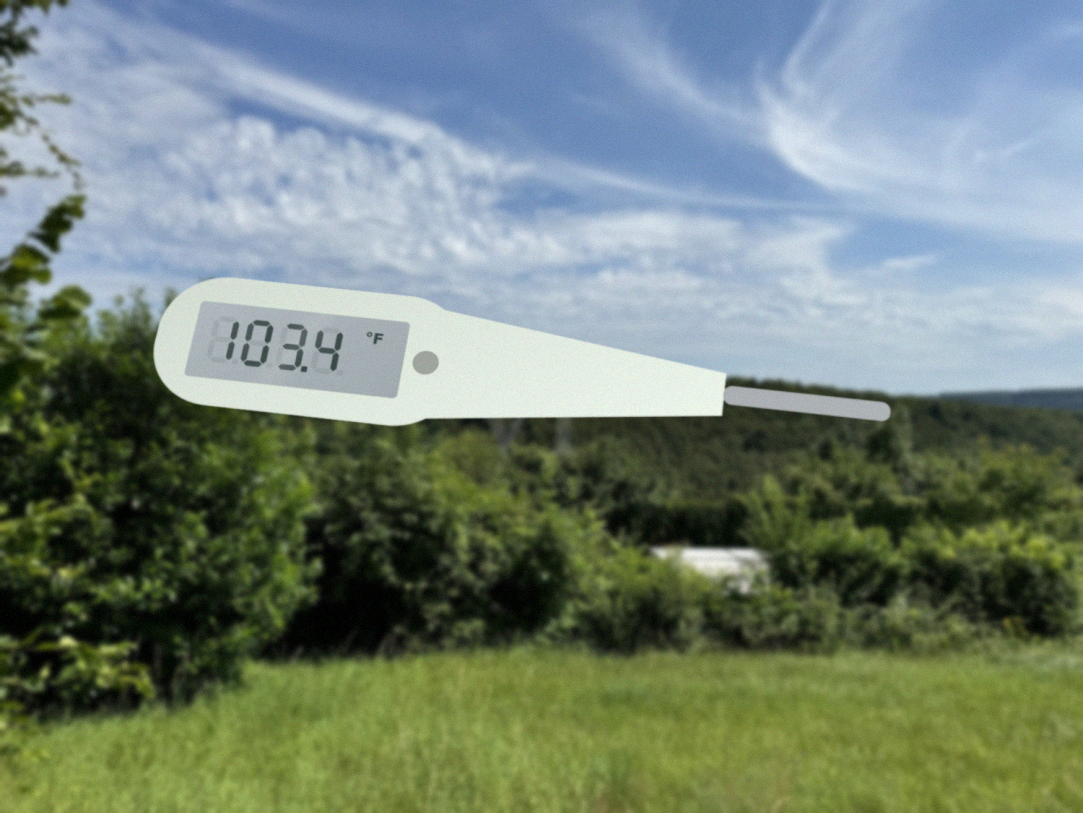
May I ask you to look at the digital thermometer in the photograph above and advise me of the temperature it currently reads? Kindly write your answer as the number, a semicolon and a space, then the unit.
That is 103.4; °F
